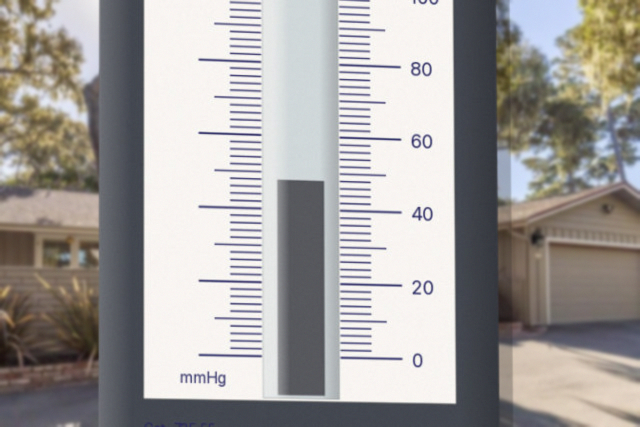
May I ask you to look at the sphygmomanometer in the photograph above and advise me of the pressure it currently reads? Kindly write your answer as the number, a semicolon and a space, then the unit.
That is 48; mmHg
